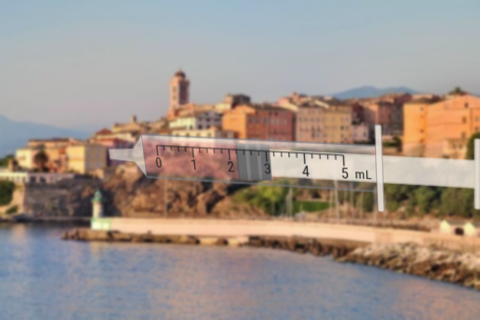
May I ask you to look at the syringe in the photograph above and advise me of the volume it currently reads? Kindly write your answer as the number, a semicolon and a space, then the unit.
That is 2.2; mL
